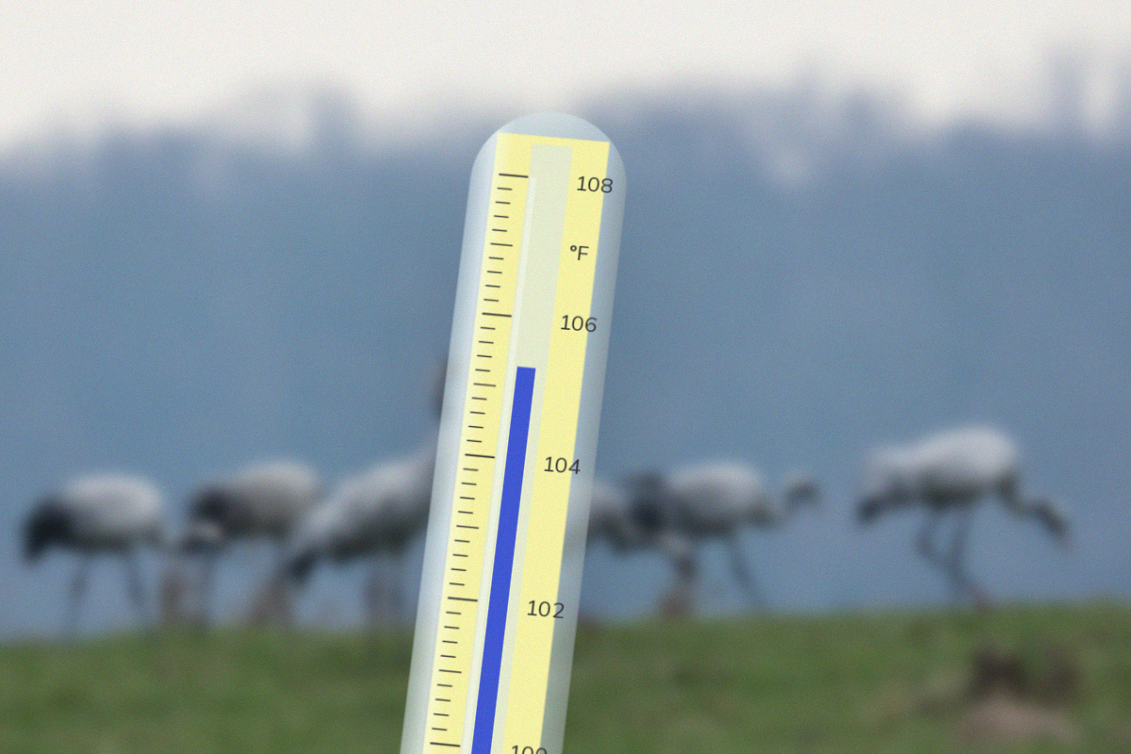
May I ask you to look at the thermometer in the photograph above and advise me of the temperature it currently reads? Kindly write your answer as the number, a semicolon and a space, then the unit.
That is 105.3; °F
